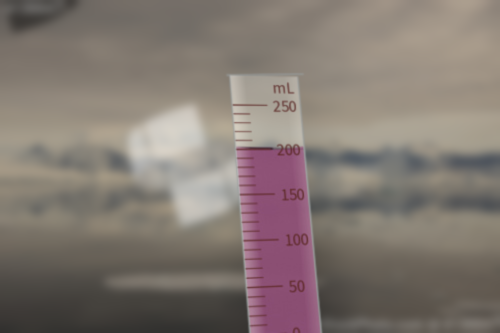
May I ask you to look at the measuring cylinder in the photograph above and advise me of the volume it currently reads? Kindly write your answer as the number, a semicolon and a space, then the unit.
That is 200; mL
